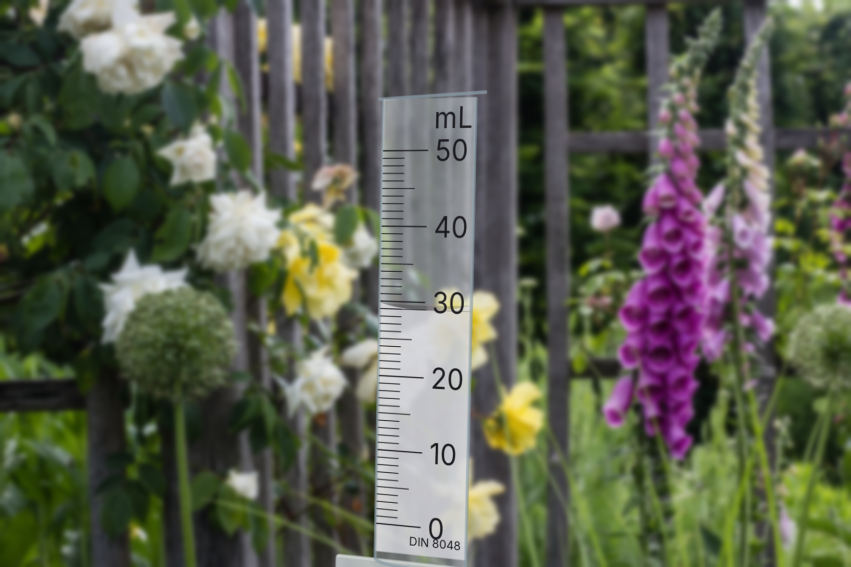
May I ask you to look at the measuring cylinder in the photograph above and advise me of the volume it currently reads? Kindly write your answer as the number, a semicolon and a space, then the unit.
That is 29; mL
